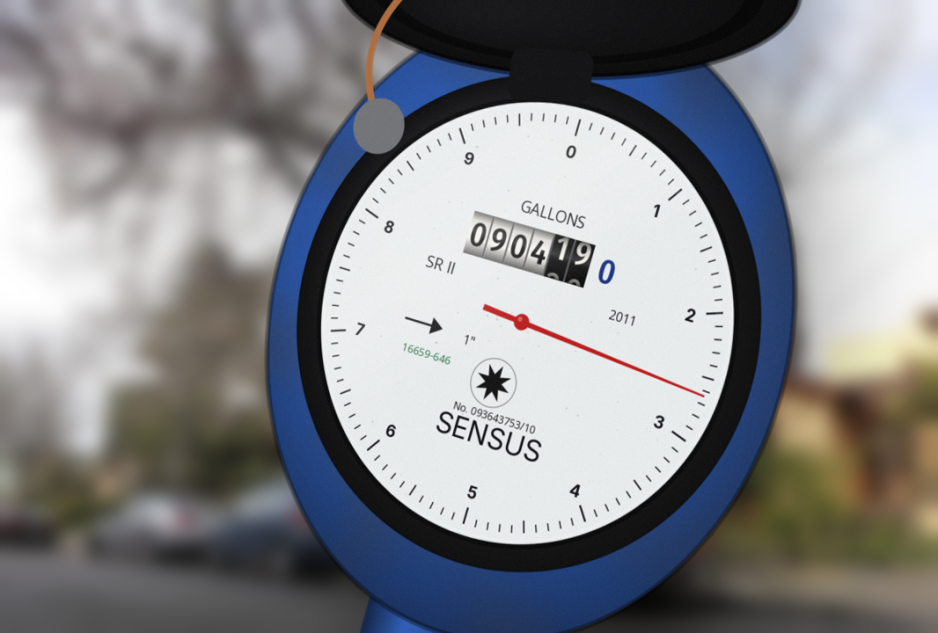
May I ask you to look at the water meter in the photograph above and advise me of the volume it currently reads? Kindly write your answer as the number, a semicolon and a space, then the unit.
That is 904192.6; gal
